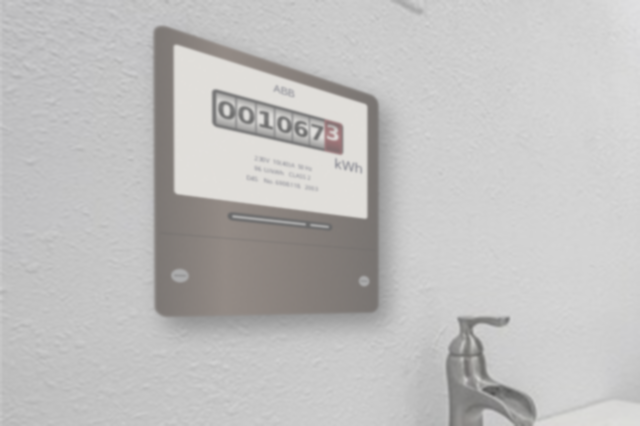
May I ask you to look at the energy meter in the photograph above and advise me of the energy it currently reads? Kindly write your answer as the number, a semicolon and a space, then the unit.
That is 1067.3; kWh
